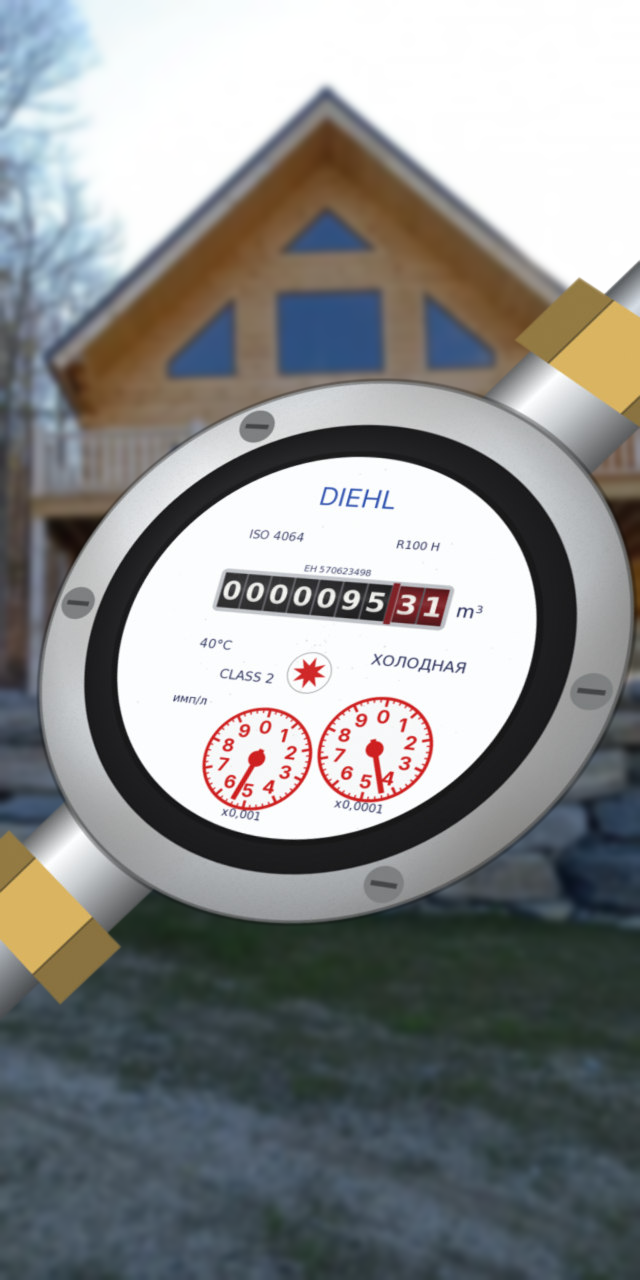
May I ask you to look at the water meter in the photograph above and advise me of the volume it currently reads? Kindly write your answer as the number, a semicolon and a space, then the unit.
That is 95.3154; m³
